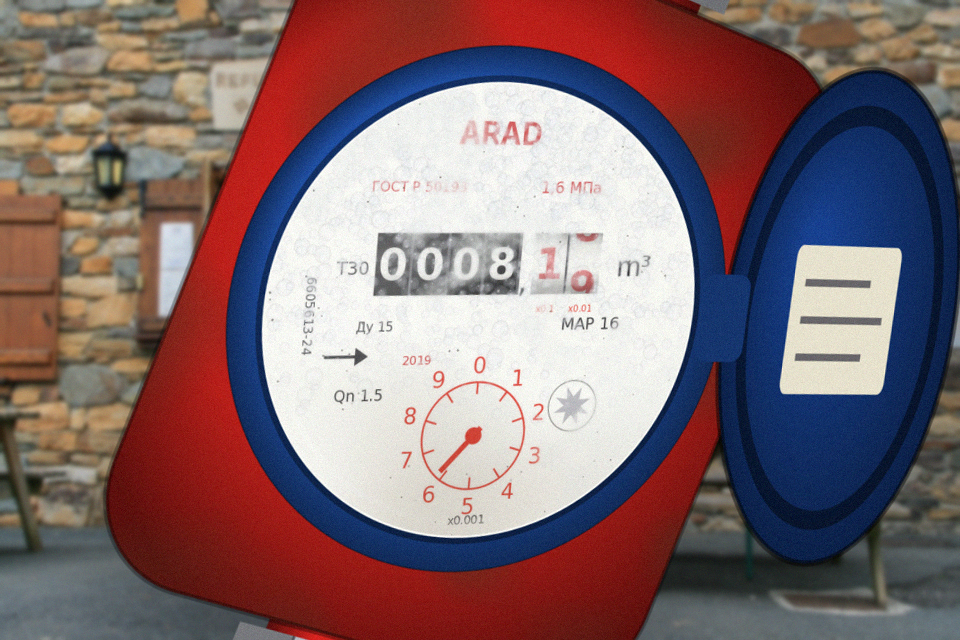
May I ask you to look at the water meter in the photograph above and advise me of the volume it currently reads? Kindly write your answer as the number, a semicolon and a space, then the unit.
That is 8.186; m³
